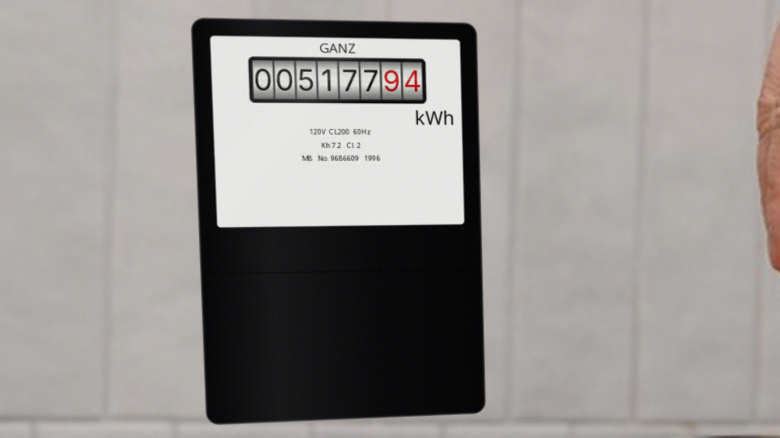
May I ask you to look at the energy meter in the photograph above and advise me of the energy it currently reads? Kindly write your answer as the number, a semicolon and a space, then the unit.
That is 5177.94; kWh
